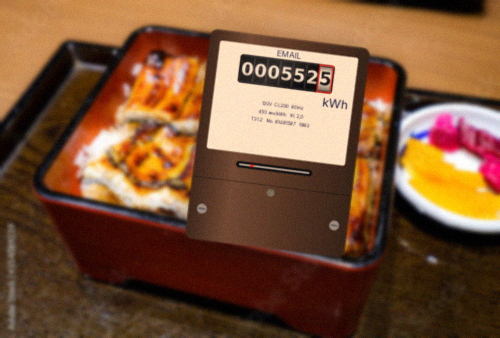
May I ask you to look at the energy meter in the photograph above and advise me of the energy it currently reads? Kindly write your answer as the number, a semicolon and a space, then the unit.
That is 552.5; kWh
